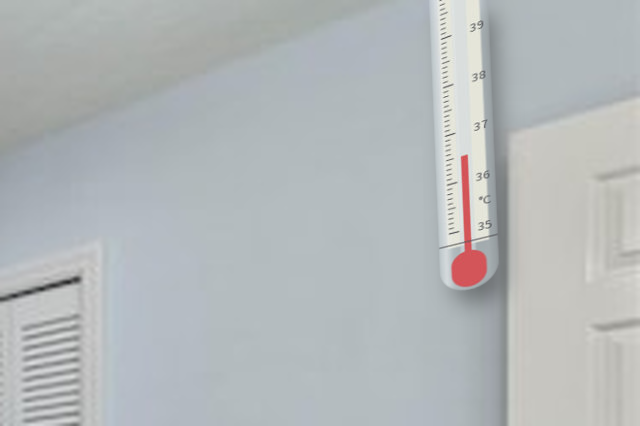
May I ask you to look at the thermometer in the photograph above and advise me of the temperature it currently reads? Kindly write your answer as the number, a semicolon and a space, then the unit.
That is 36.5; °C
